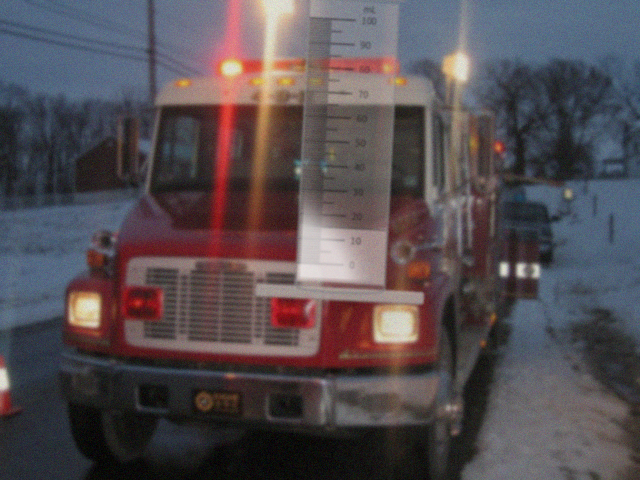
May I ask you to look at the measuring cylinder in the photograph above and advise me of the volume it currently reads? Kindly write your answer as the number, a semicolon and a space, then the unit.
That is 15; mL
